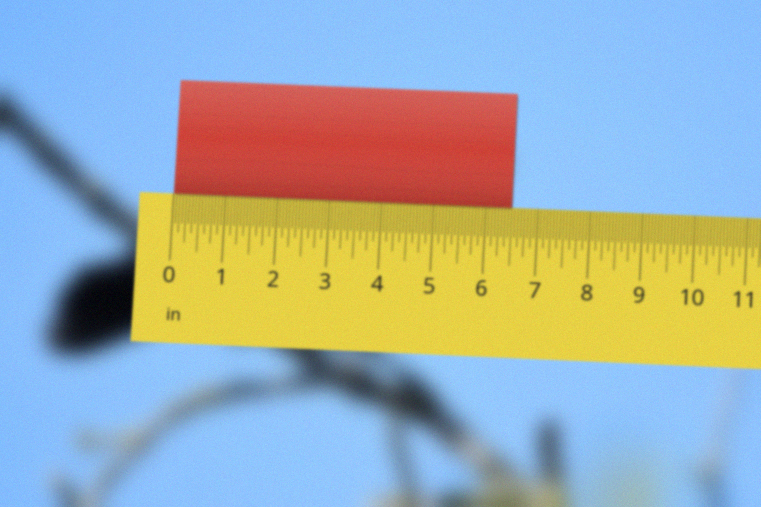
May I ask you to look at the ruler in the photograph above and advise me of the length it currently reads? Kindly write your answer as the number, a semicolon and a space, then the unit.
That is 6.5; in
